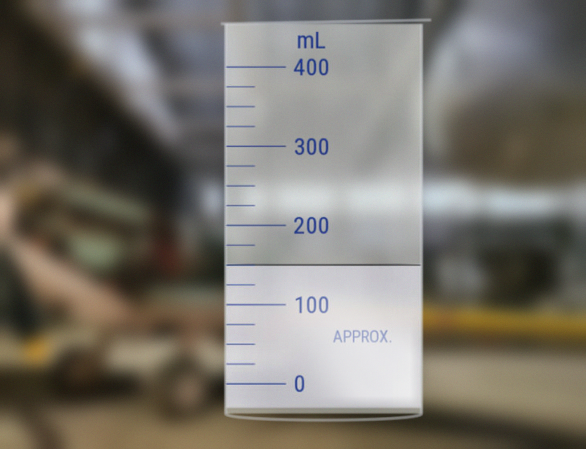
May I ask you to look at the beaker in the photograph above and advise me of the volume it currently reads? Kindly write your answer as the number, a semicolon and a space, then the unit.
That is 150; mL
